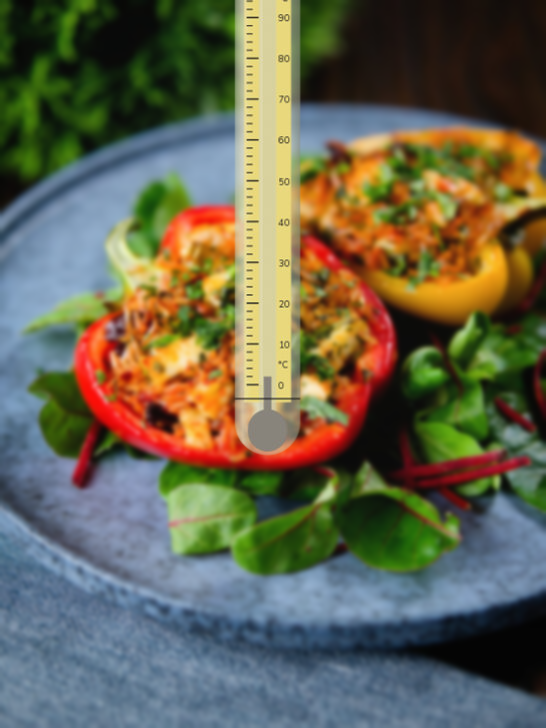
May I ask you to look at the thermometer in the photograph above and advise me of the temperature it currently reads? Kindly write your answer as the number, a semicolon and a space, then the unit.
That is 2; °C
